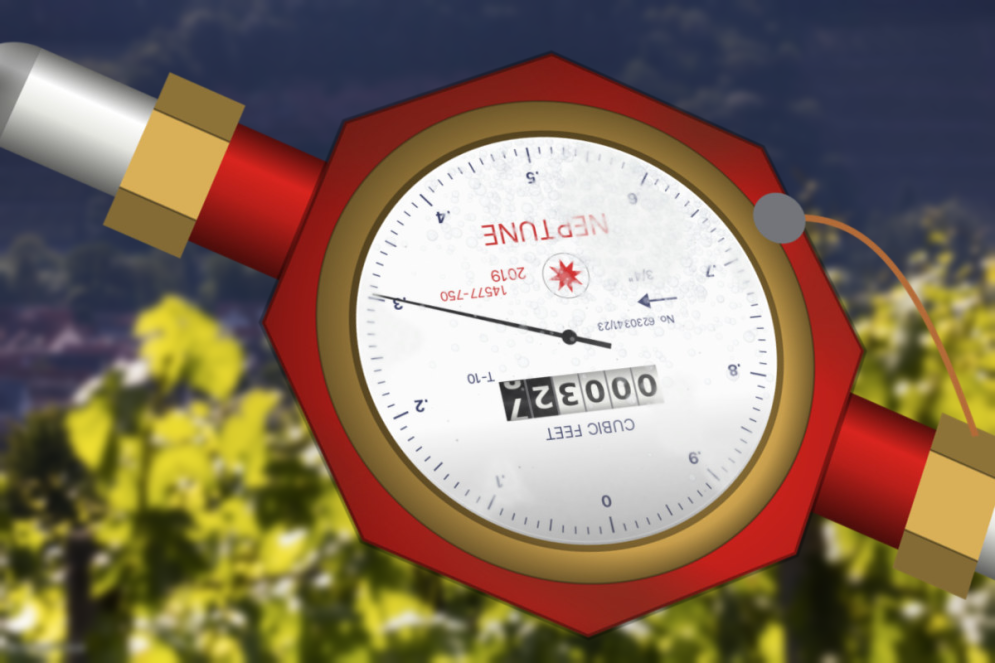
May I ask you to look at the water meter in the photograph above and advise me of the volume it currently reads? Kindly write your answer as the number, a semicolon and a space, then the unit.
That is 327.30; ft³
